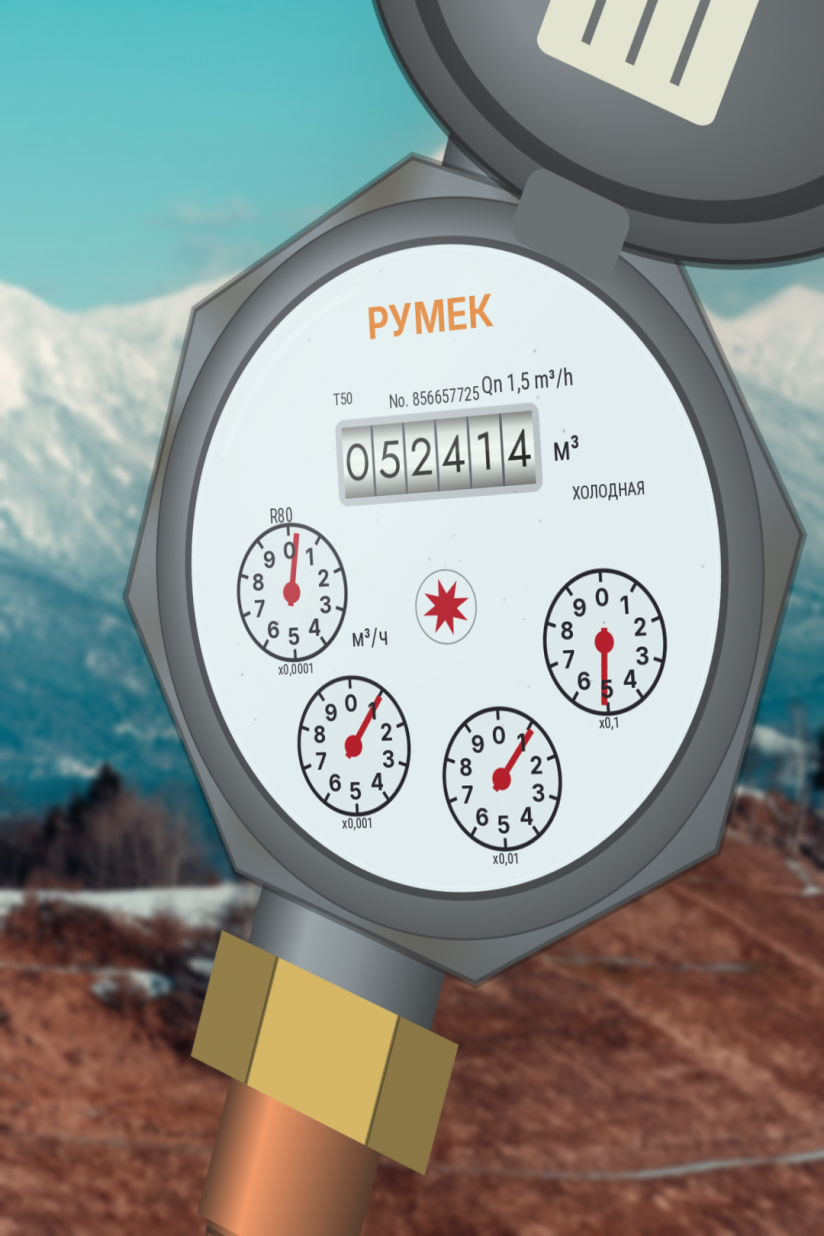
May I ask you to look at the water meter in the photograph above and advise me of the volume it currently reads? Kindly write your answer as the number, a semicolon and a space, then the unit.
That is 52414.5110; m³
